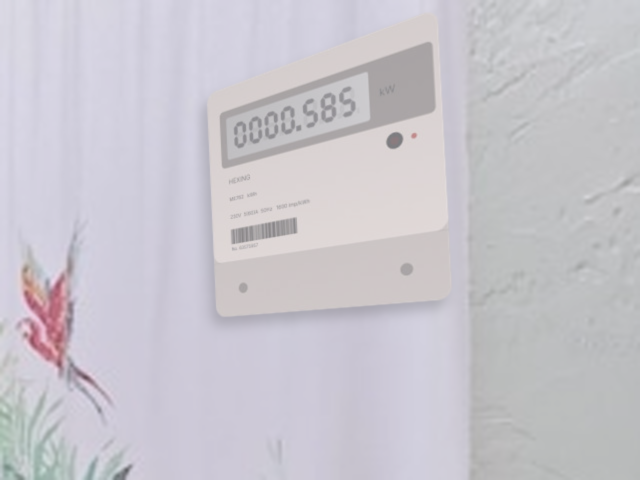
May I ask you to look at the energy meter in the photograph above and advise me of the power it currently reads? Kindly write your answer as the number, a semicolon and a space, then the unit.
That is 0.585; kW
